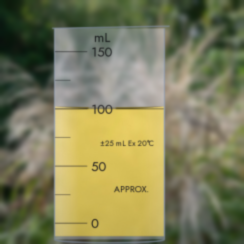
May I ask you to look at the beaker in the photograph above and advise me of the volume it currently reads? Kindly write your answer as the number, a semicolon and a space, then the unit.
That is 100; mL
